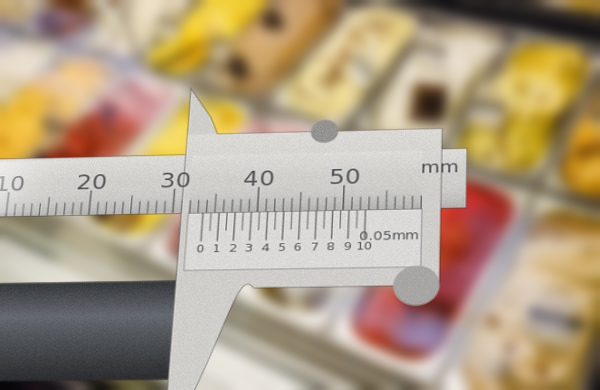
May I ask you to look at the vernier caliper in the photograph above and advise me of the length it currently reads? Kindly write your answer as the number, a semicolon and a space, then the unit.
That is 33.6; mm
